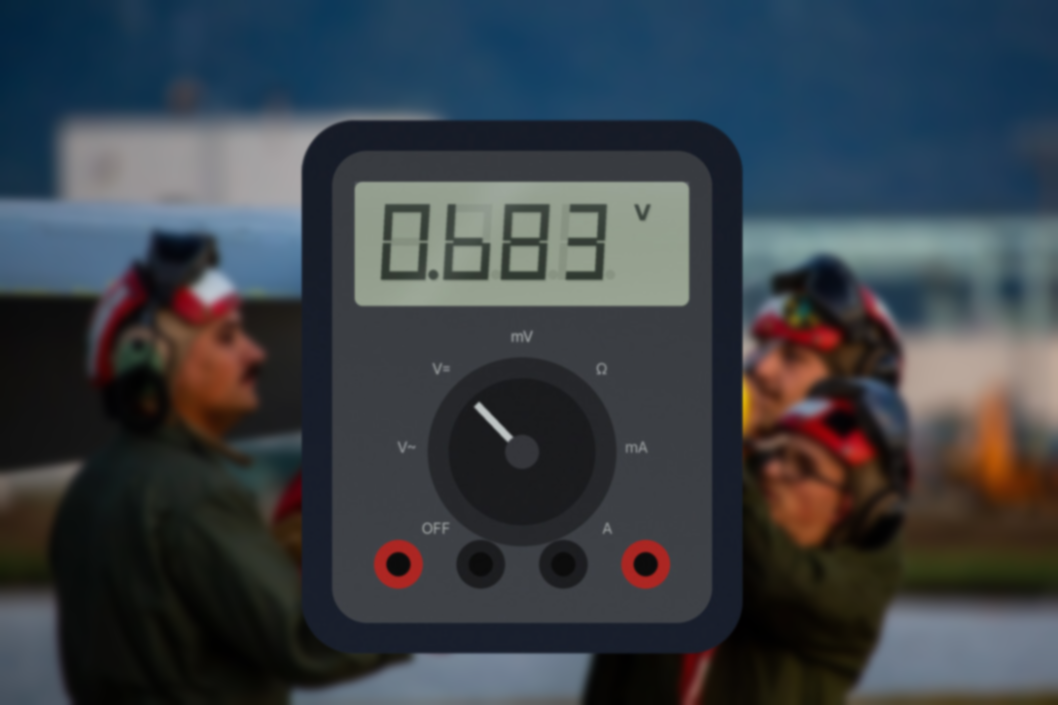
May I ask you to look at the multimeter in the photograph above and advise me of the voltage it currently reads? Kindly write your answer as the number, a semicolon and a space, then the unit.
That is 0.683; V
